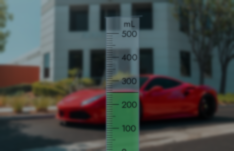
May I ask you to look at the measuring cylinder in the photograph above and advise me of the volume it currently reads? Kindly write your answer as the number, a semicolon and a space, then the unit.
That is 250; mL
